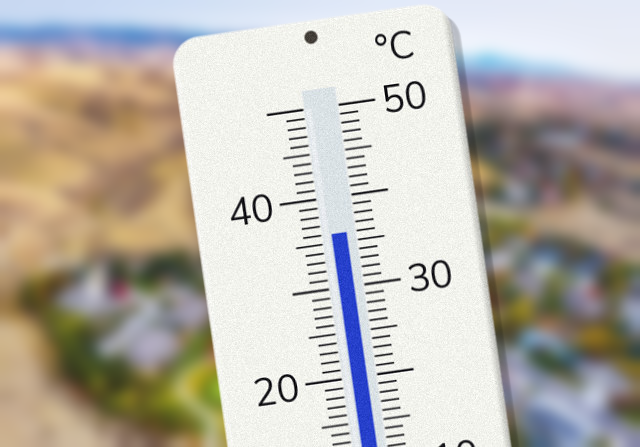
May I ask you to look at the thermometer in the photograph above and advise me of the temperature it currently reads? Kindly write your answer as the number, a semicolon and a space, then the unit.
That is 36; °C
